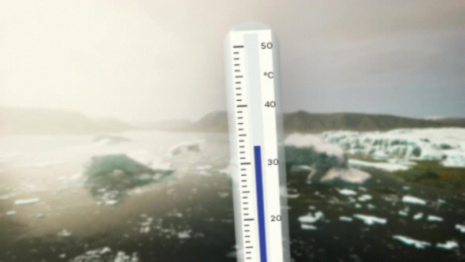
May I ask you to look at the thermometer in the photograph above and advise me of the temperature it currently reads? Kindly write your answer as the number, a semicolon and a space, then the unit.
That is 33; °C
